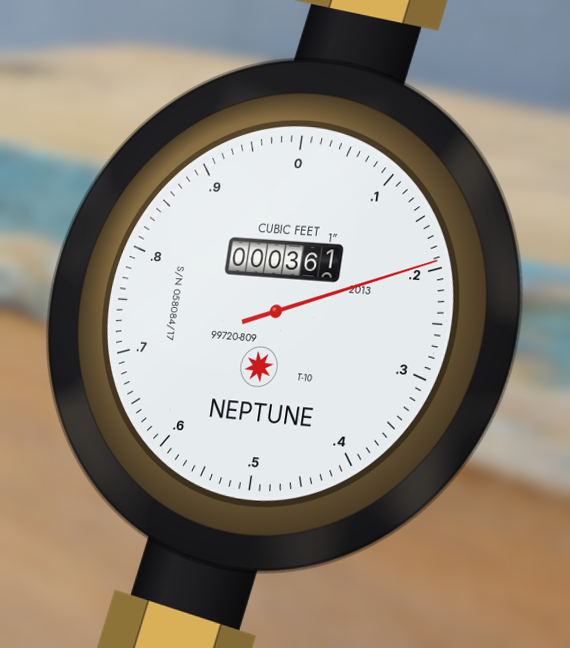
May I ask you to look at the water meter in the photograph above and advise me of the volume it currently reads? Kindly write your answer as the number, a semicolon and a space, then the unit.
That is 361.19; ft³
